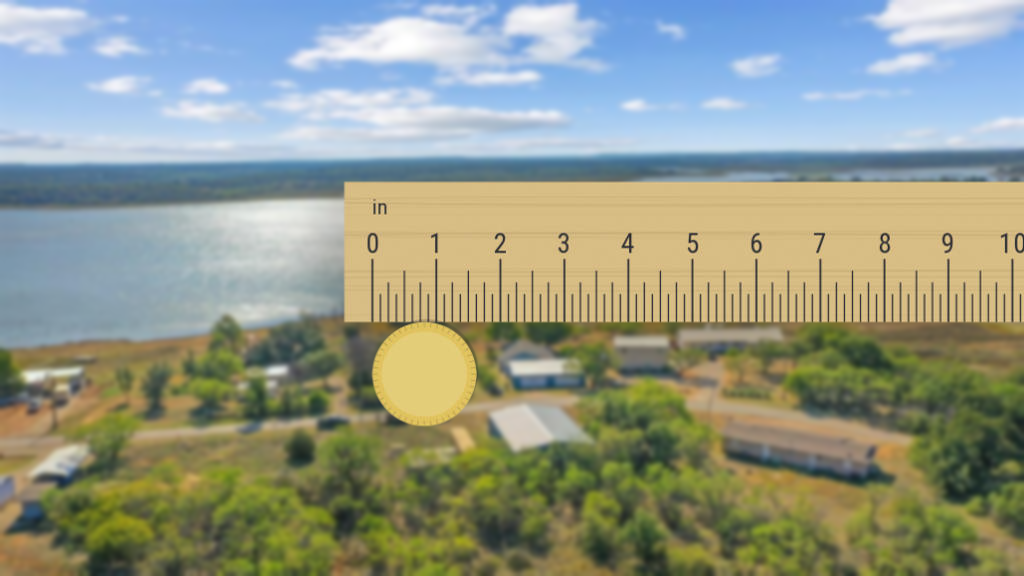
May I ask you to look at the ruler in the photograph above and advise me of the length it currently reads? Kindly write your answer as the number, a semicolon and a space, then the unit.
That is 1.625; in
